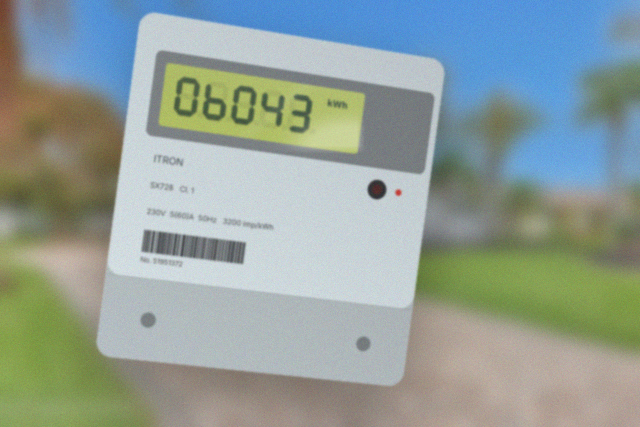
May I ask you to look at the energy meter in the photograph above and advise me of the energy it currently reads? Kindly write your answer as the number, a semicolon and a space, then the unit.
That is 6043; kWh
